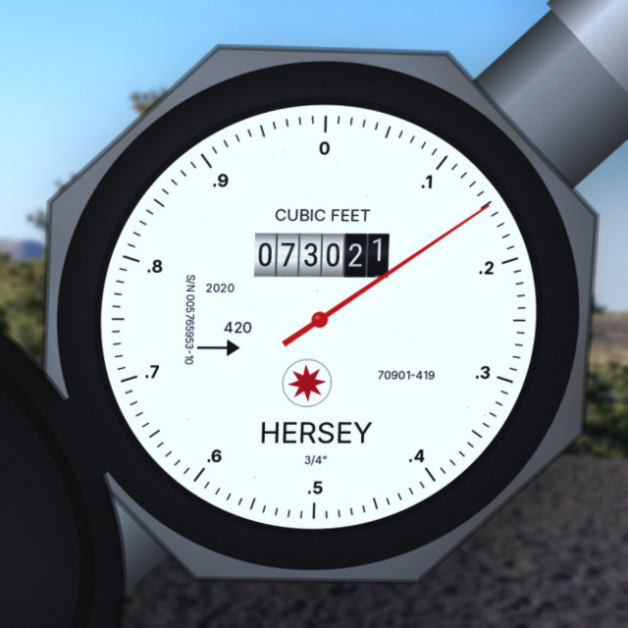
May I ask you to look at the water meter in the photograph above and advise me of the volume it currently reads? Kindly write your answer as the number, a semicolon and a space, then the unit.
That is 73021.15; ft³
